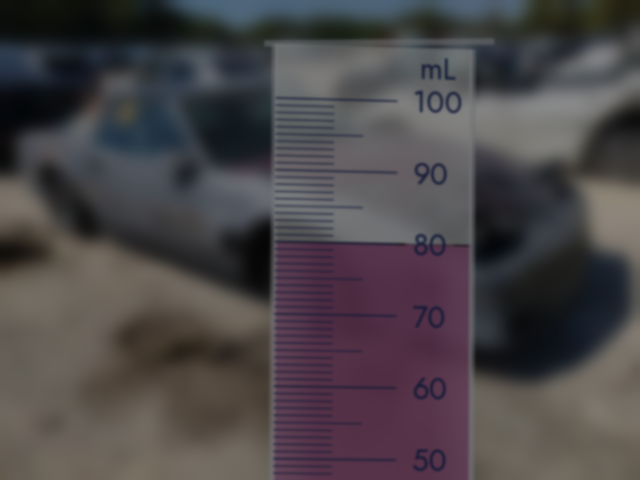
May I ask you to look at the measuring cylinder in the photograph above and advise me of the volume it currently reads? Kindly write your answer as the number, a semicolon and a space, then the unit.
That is 80; mL
